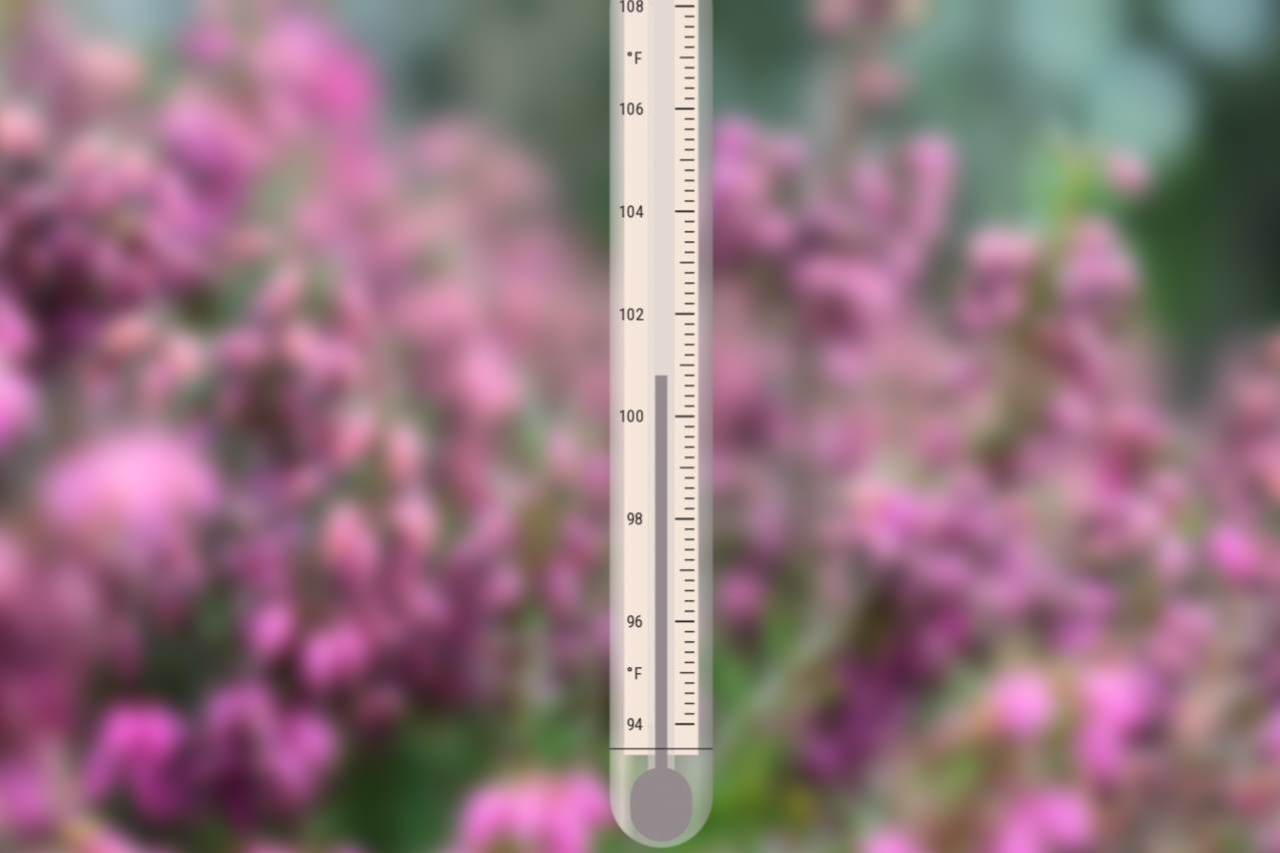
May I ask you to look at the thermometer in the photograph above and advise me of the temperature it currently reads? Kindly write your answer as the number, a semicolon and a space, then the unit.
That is 100.8; °F
